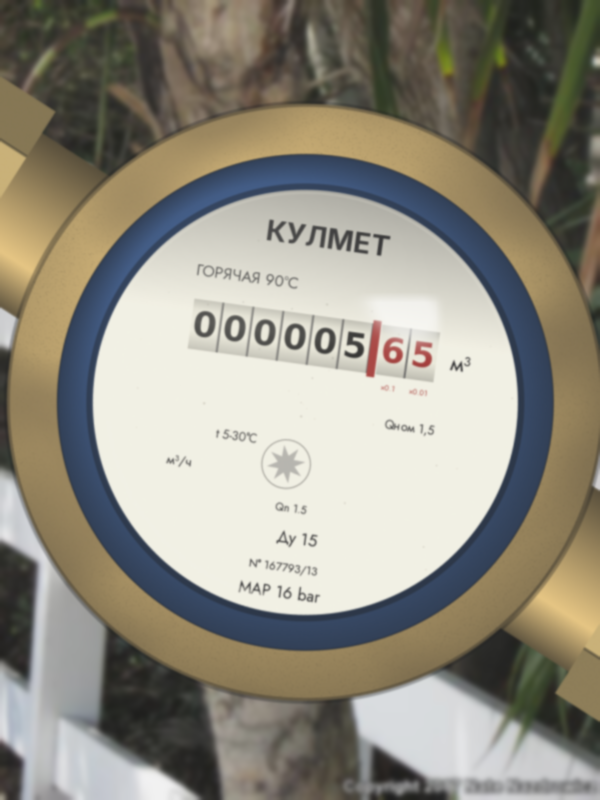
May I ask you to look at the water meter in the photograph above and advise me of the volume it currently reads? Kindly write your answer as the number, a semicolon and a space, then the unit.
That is 5.65; m³
